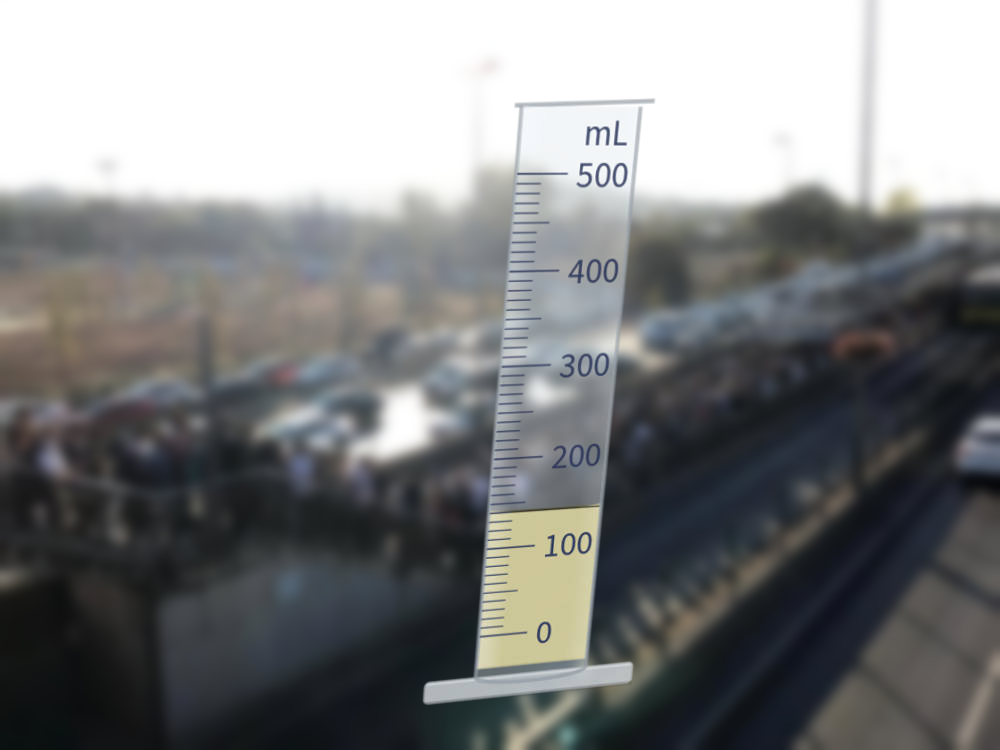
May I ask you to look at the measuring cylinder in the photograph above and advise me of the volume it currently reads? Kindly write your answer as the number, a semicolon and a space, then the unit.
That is 140; mL
